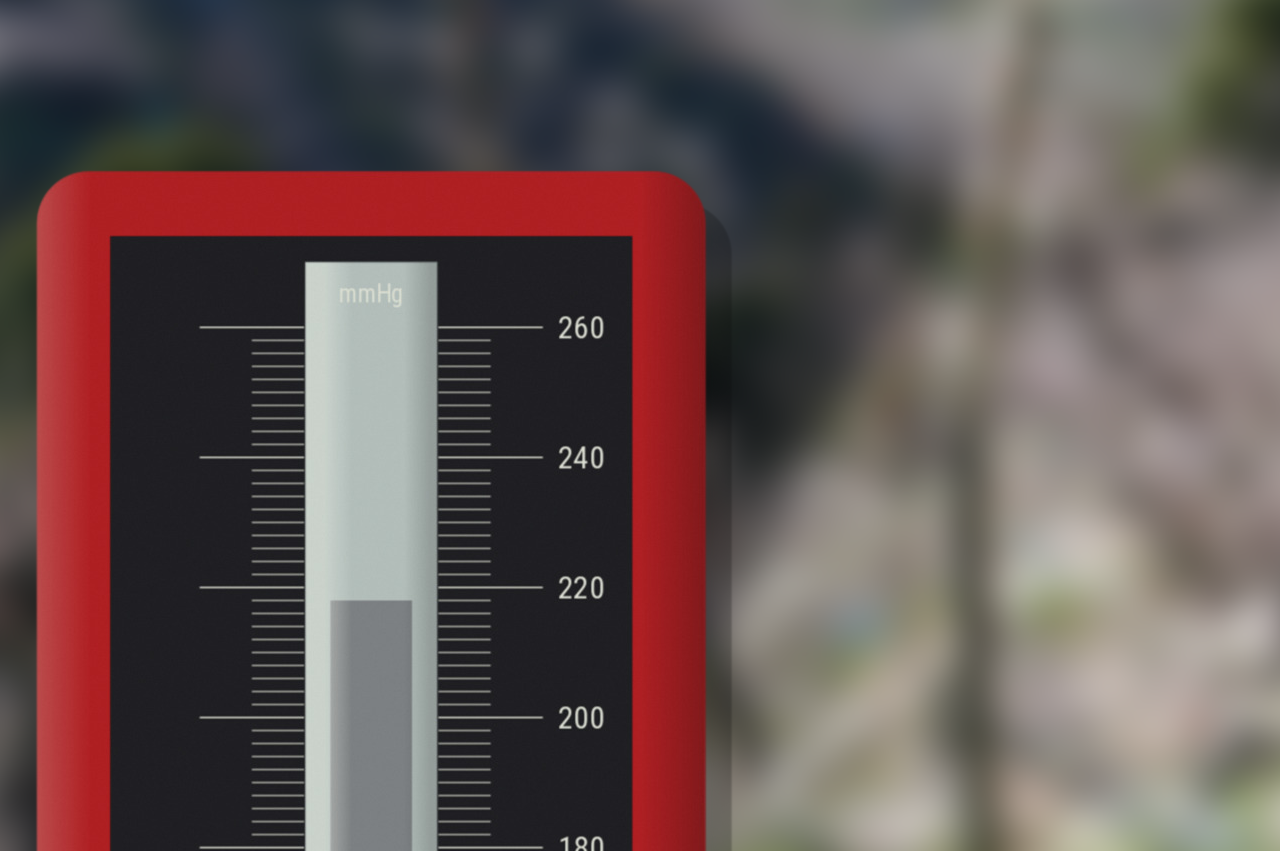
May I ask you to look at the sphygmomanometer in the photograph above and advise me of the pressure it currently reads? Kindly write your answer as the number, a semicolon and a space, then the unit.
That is 218; mmHg
